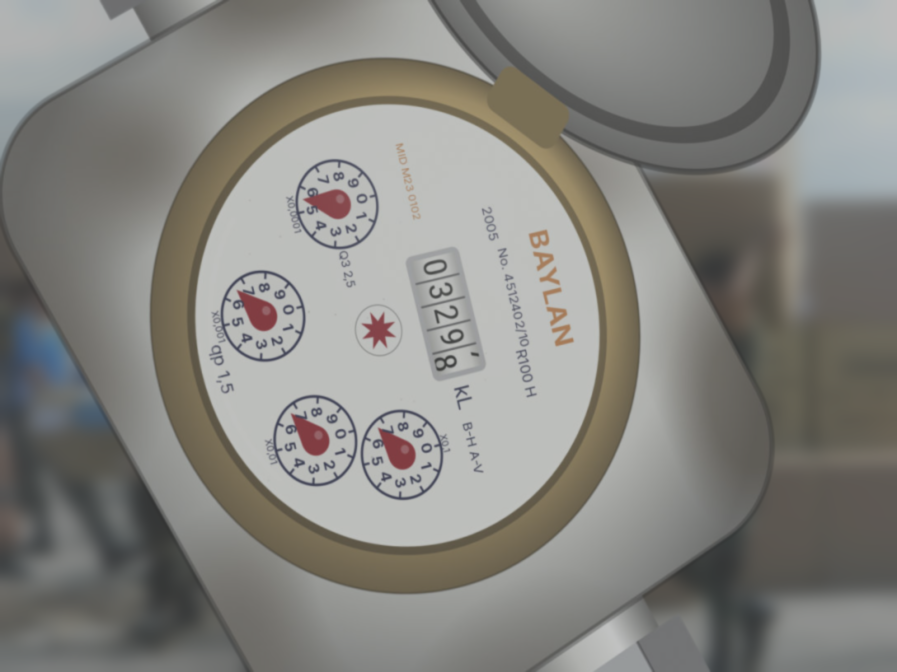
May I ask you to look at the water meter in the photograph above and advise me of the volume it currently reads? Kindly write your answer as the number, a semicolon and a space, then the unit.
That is 3297.6665; kL
